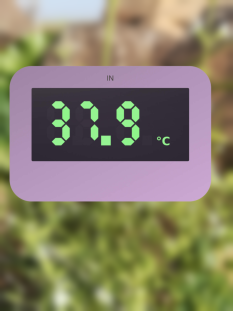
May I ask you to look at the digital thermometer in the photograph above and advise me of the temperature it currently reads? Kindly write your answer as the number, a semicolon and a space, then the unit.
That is 37.9; °C
